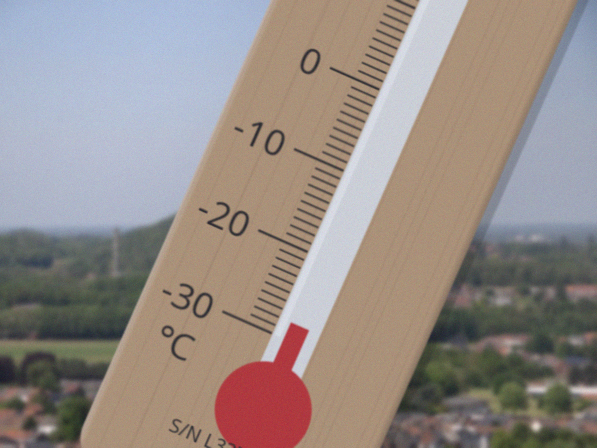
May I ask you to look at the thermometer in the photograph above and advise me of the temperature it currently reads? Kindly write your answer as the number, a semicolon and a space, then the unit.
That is -28; °C
